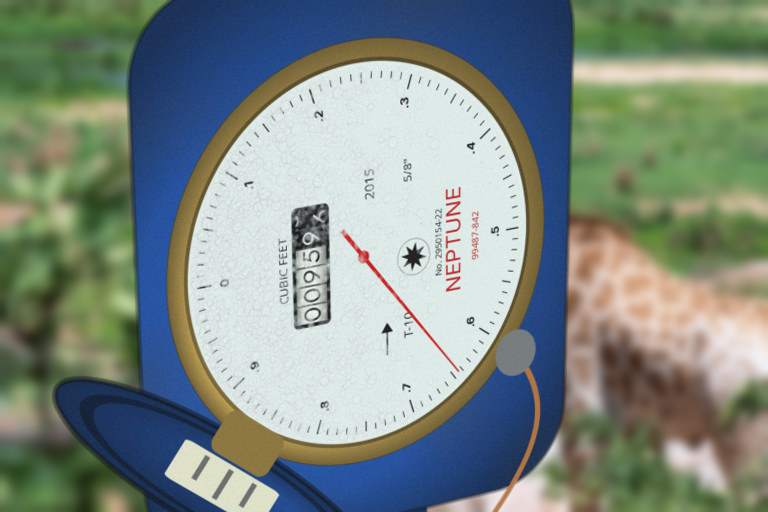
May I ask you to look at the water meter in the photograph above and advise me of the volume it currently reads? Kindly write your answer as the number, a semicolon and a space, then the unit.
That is 9595.64; ft³
